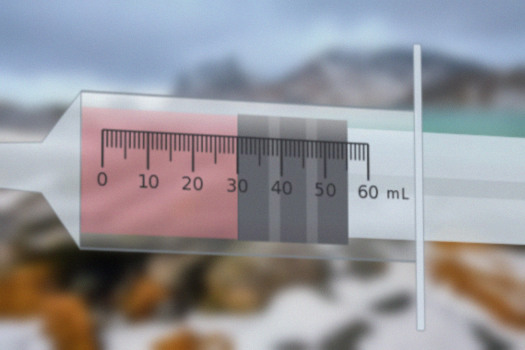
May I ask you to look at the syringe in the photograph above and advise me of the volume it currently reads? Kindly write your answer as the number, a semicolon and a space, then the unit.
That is 30; mL
